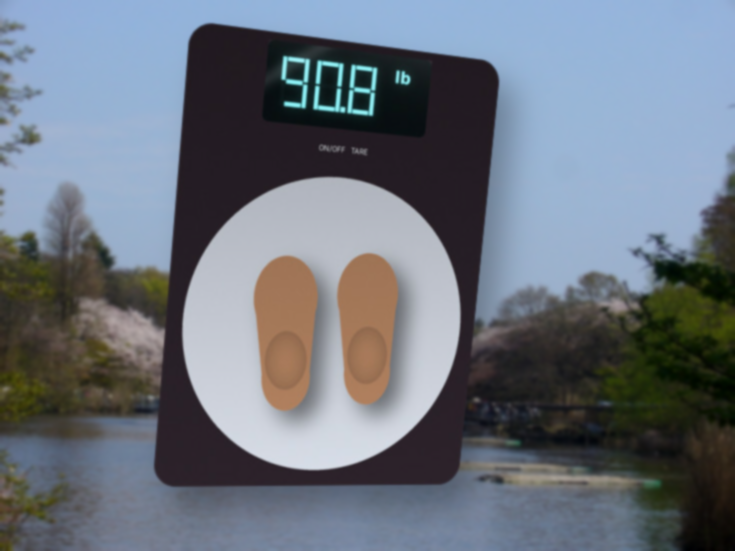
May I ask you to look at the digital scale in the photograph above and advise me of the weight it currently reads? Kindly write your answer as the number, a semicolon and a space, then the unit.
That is 90.8; lb
